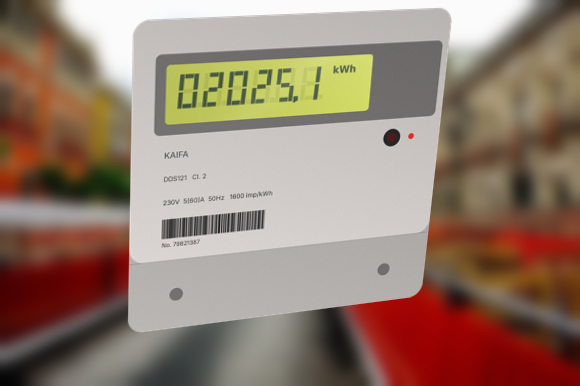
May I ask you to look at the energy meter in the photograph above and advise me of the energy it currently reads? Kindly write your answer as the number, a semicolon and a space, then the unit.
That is 2025.1; kWh
